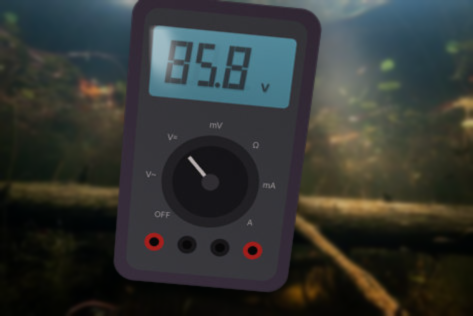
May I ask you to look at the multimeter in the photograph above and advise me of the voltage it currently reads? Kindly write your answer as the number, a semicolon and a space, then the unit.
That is 85.8; V
